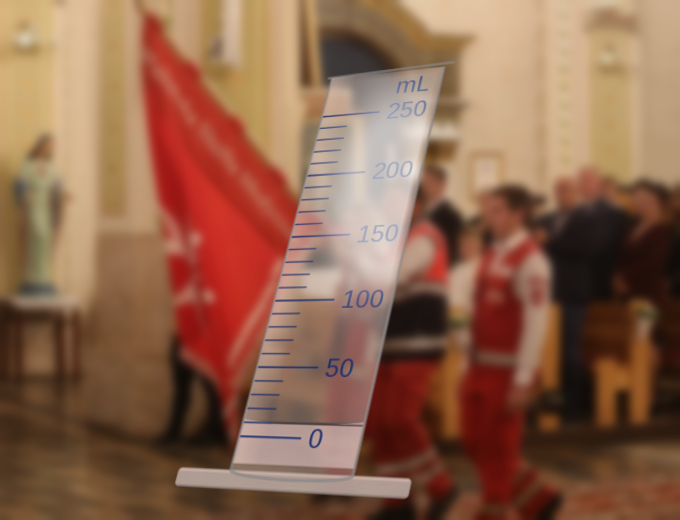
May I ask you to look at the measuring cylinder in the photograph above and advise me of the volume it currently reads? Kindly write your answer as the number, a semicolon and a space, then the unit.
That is 10; mL
